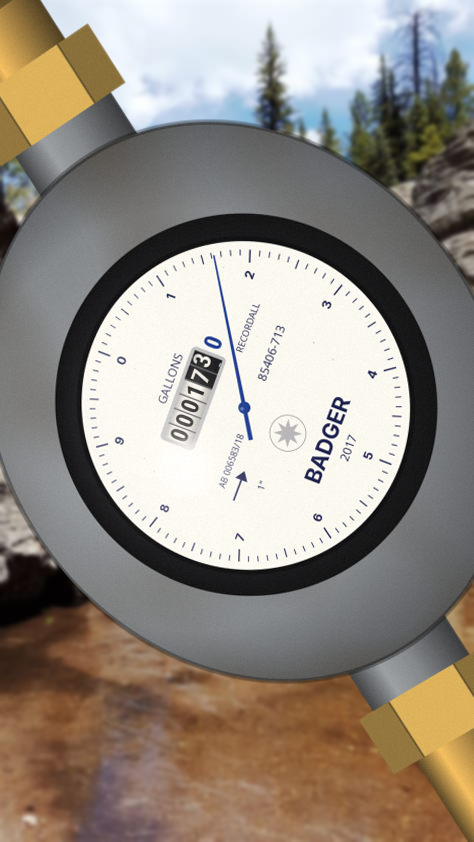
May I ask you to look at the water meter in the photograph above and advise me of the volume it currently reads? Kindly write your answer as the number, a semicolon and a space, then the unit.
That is 1731.6; gal
